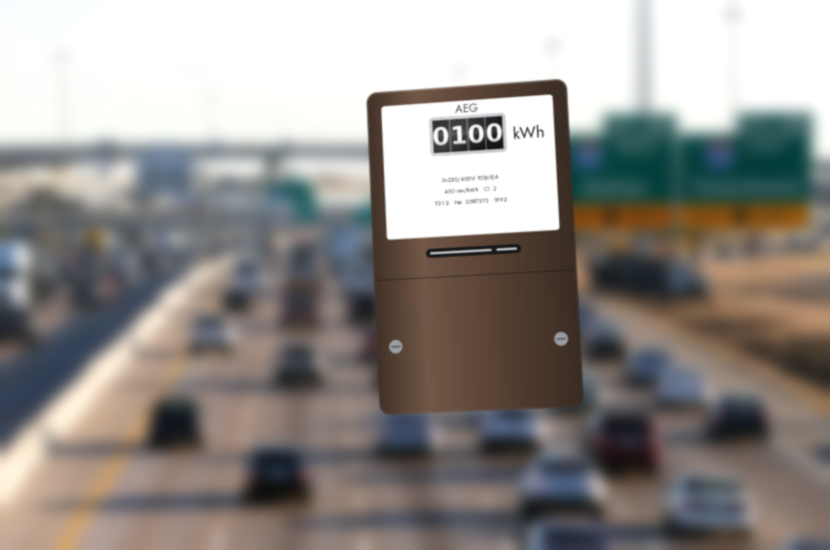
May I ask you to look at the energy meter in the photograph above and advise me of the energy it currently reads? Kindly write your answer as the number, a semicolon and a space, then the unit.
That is 100; kWh
